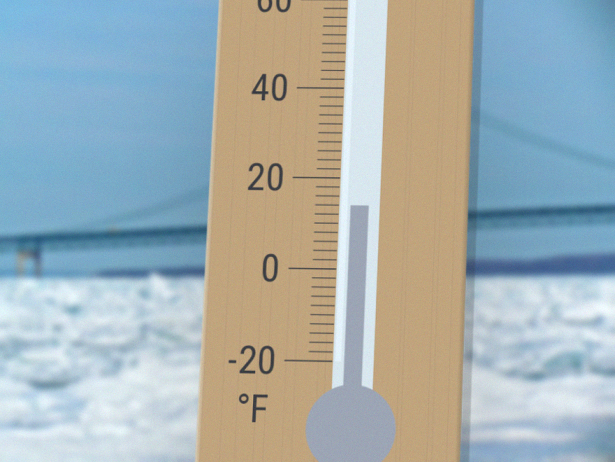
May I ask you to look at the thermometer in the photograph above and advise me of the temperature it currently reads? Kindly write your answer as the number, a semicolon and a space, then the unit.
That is 14; °F
